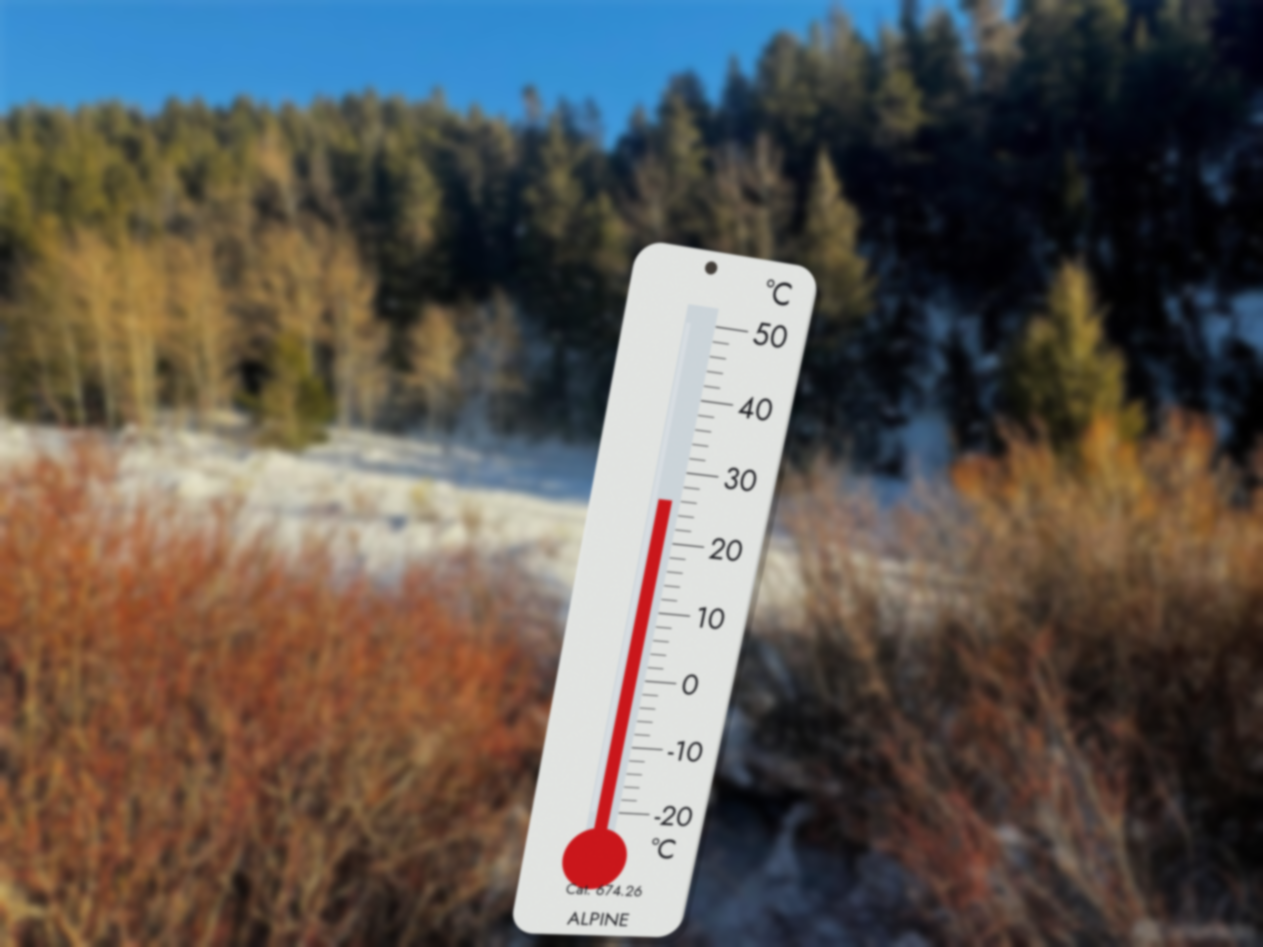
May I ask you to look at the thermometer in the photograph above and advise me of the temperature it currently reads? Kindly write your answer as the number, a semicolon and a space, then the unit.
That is 26; °C
